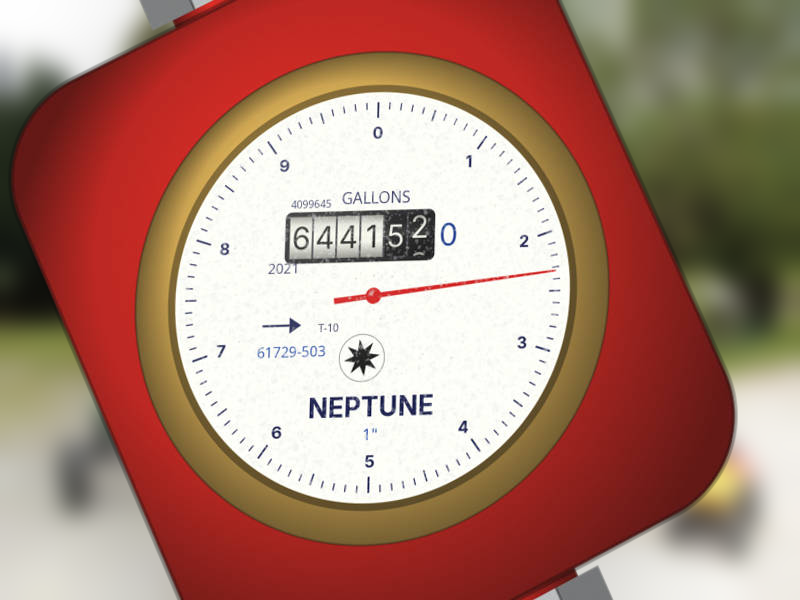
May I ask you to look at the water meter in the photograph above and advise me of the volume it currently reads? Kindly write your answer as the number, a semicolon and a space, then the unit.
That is 6441522.3; gal
